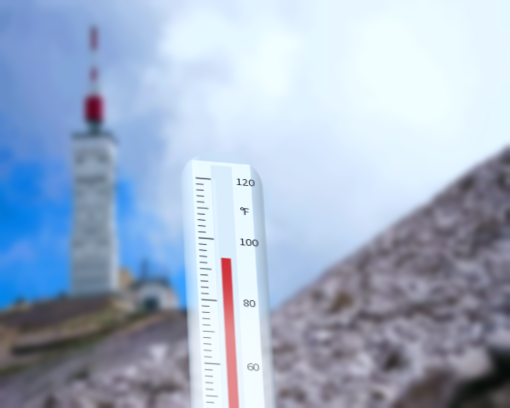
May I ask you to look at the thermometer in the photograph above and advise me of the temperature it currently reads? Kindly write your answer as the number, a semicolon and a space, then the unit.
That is 94; °F
